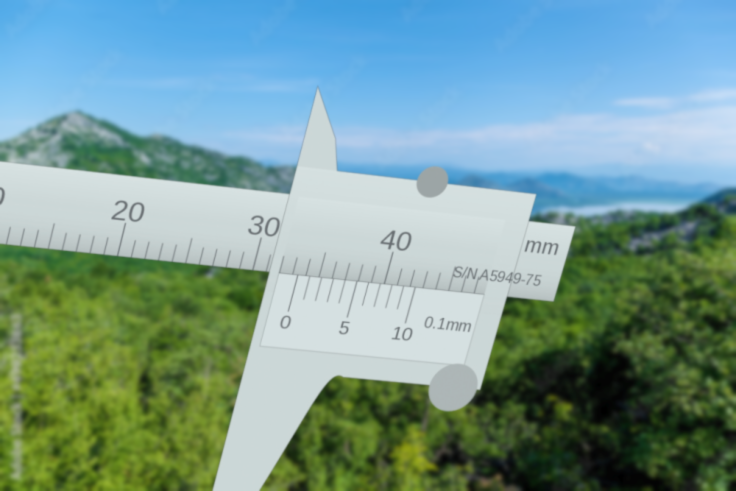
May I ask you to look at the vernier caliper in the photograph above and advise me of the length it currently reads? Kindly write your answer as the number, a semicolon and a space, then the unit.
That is 33.4; mm
